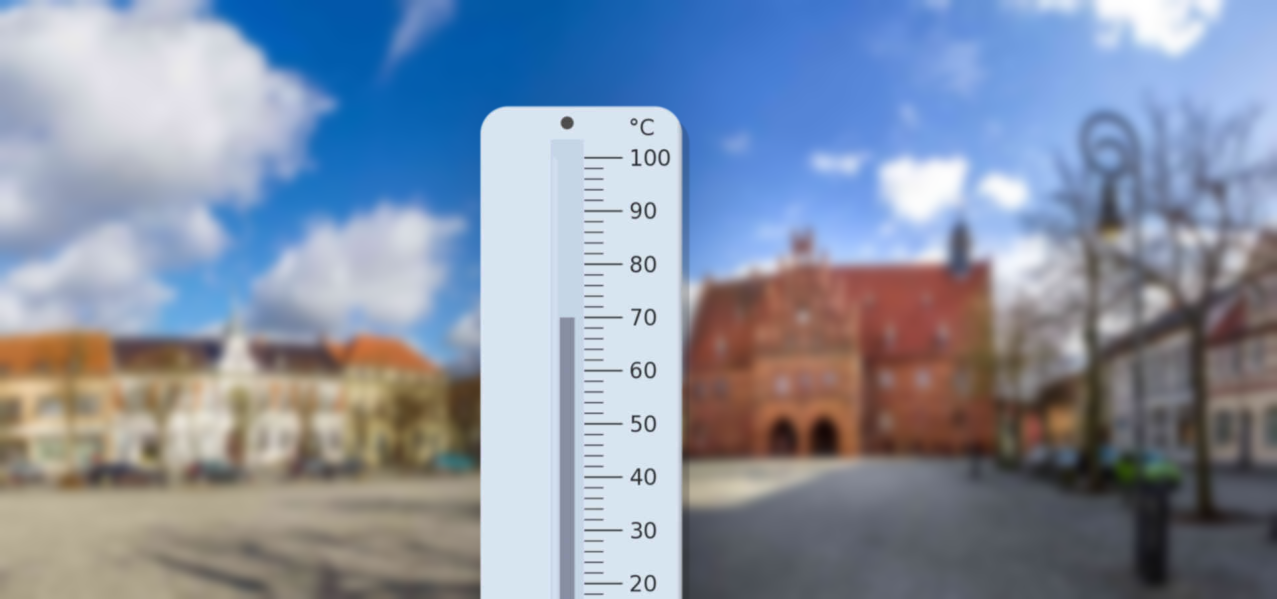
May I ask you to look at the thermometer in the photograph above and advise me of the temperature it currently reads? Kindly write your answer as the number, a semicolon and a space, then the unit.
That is 70; °C
